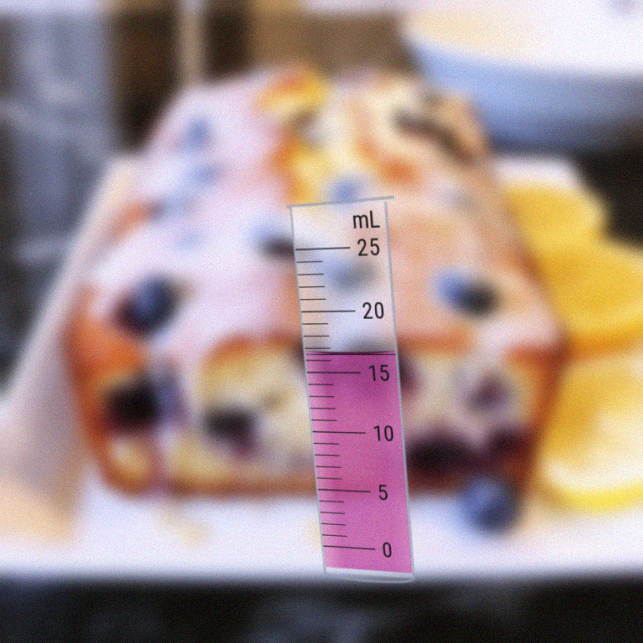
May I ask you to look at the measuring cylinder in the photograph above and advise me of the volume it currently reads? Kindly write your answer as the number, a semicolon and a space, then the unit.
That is 16.5; mL
